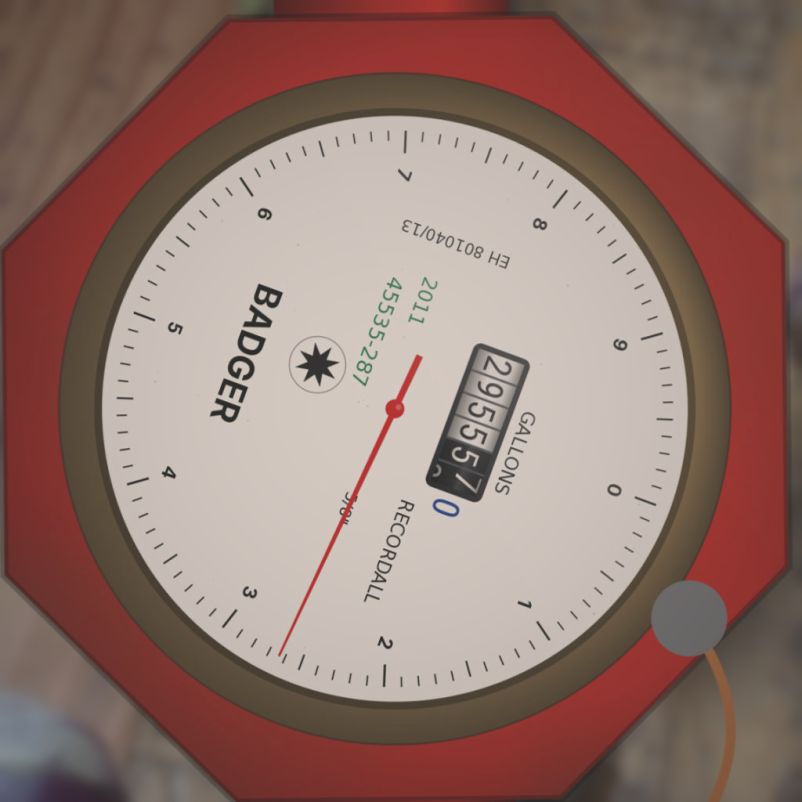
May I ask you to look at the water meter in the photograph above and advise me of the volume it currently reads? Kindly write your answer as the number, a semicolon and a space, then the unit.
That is 2955572.6; gal
